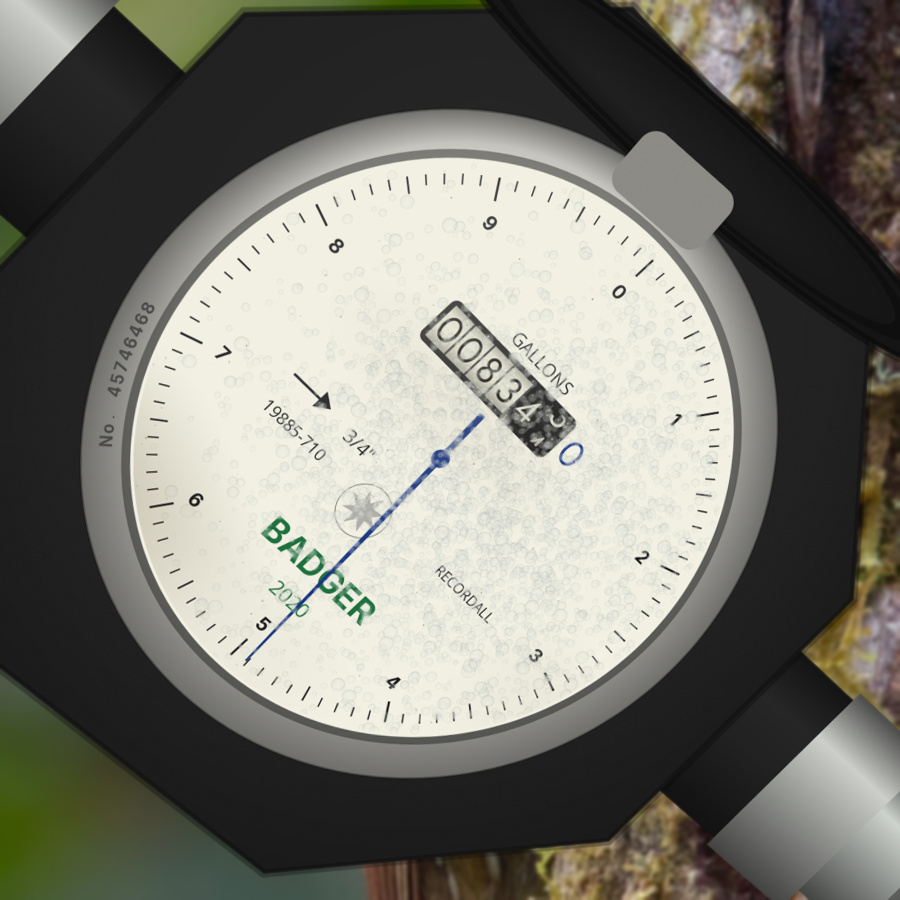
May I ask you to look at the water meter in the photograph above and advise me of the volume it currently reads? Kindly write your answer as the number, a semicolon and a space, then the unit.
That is 83434.9; gal
